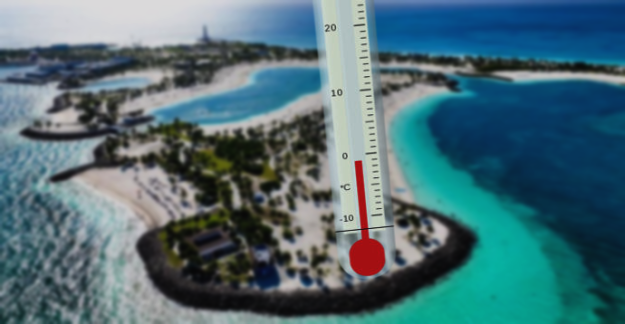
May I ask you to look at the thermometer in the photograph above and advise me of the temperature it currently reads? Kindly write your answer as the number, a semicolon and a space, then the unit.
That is -1; °C
